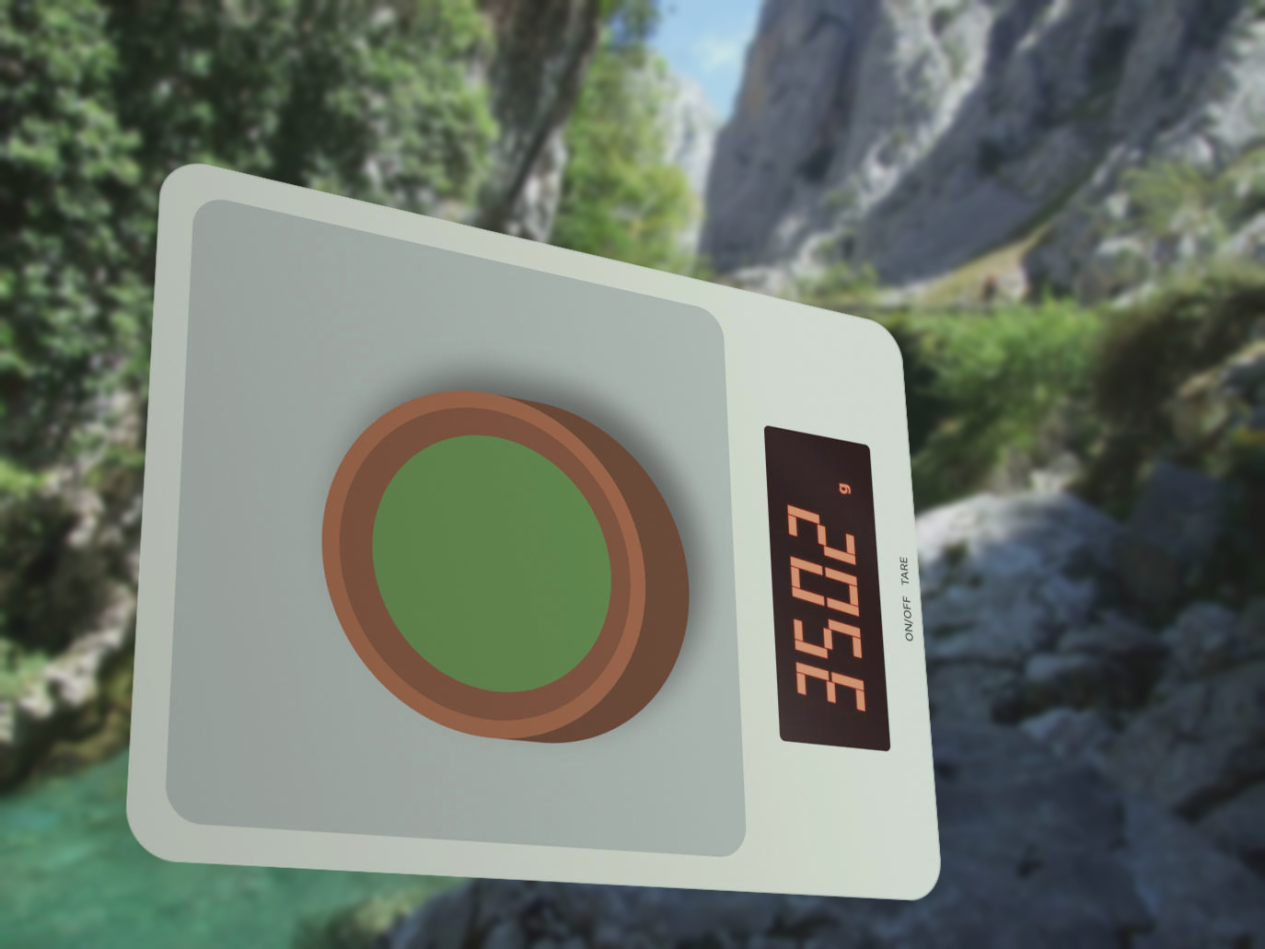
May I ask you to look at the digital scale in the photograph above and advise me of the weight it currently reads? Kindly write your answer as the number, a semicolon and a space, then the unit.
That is 3502; g
